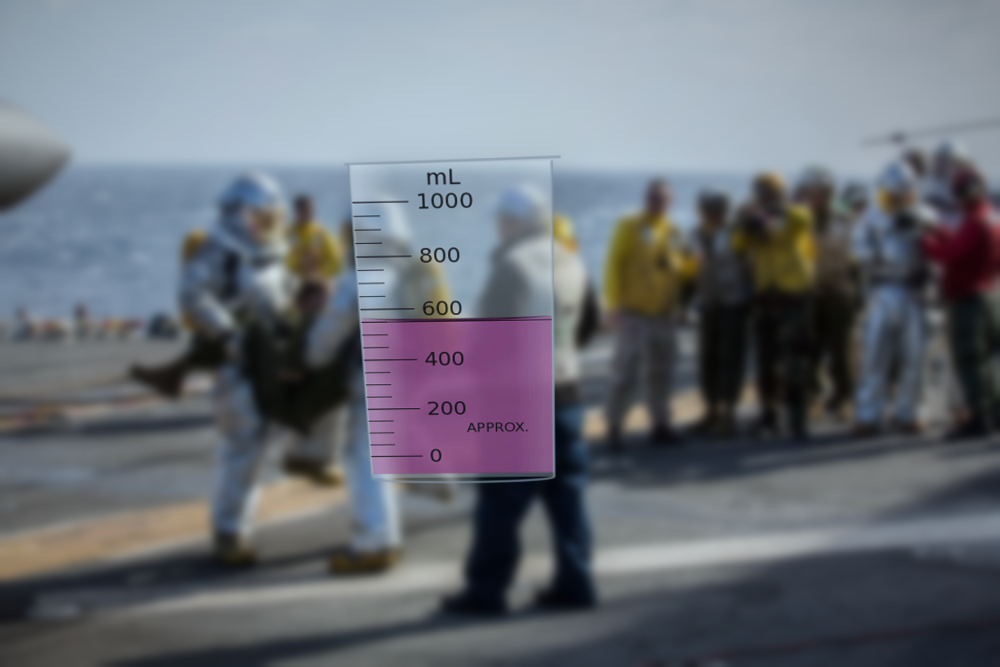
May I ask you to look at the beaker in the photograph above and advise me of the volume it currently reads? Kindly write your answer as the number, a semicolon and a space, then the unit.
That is 550; mL
